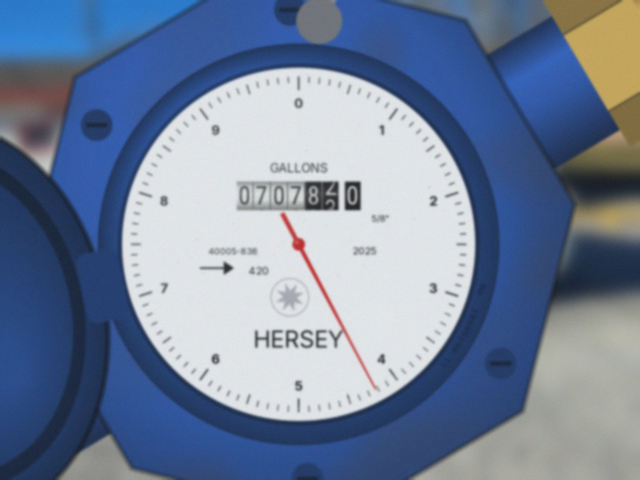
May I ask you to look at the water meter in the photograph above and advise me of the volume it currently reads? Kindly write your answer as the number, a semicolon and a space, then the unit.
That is 707824.2; gal
